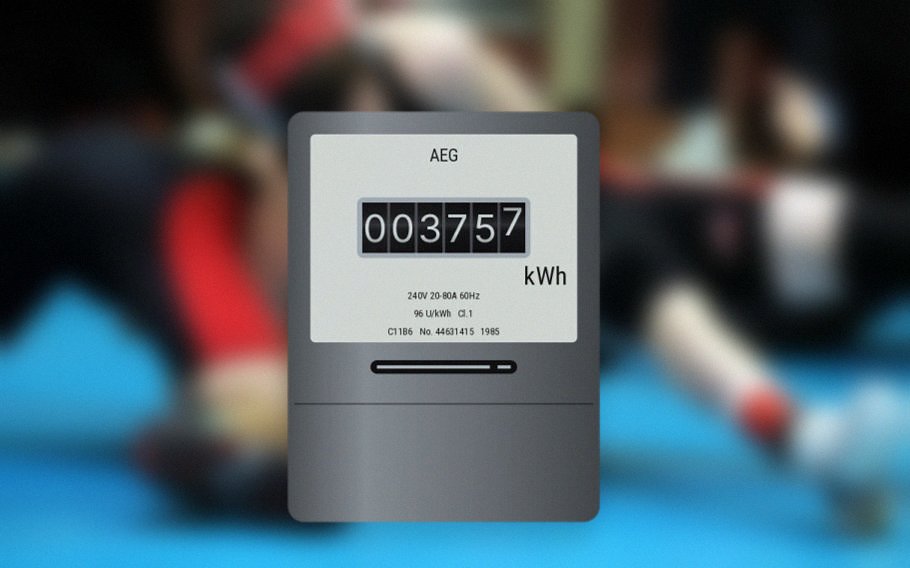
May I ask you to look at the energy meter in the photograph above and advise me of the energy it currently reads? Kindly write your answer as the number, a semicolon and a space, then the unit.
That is 3757; kWh
